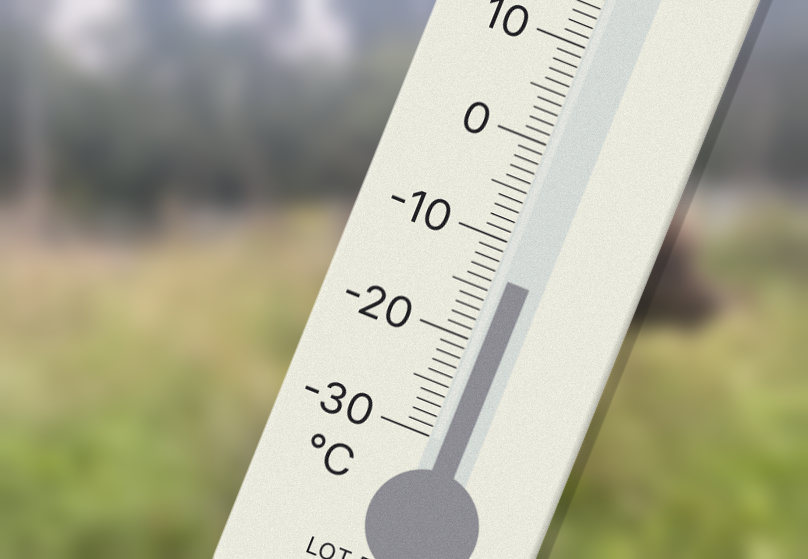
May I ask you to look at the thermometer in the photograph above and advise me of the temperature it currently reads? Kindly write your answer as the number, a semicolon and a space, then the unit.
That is -13.5; °C
